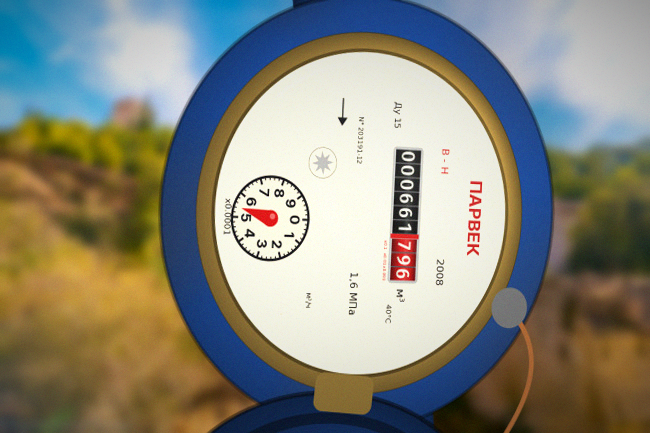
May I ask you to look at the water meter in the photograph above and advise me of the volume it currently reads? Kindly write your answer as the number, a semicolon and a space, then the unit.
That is 661.7965; m³
